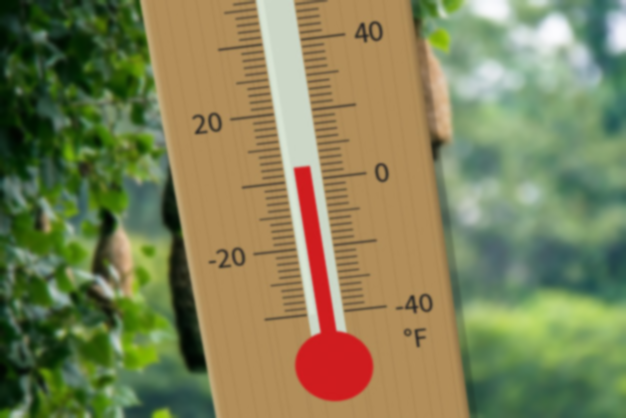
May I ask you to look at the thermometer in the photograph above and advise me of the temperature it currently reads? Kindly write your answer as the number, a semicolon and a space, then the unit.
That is 4; °F
